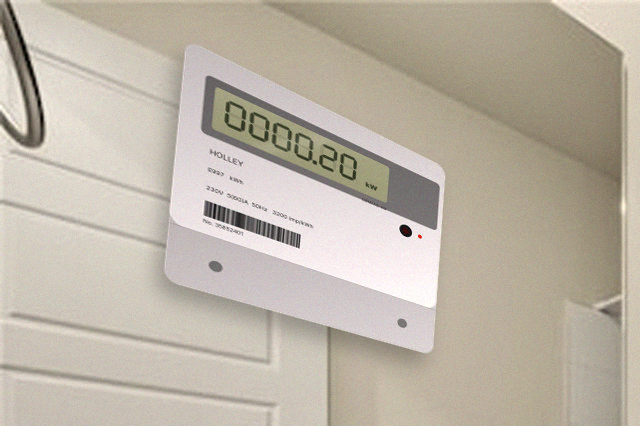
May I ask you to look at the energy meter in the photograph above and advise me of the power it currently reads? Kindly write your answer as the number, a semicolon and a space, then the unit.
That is 0.20; kW
